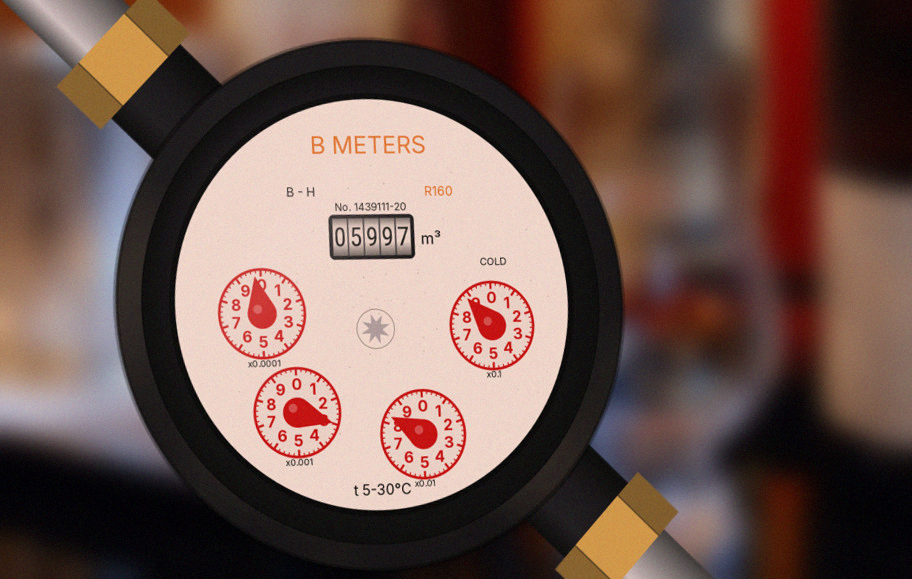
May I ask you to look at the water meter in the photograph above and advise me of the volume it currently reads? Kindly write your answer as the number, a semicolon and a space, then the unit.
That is 5997.8829; m³
